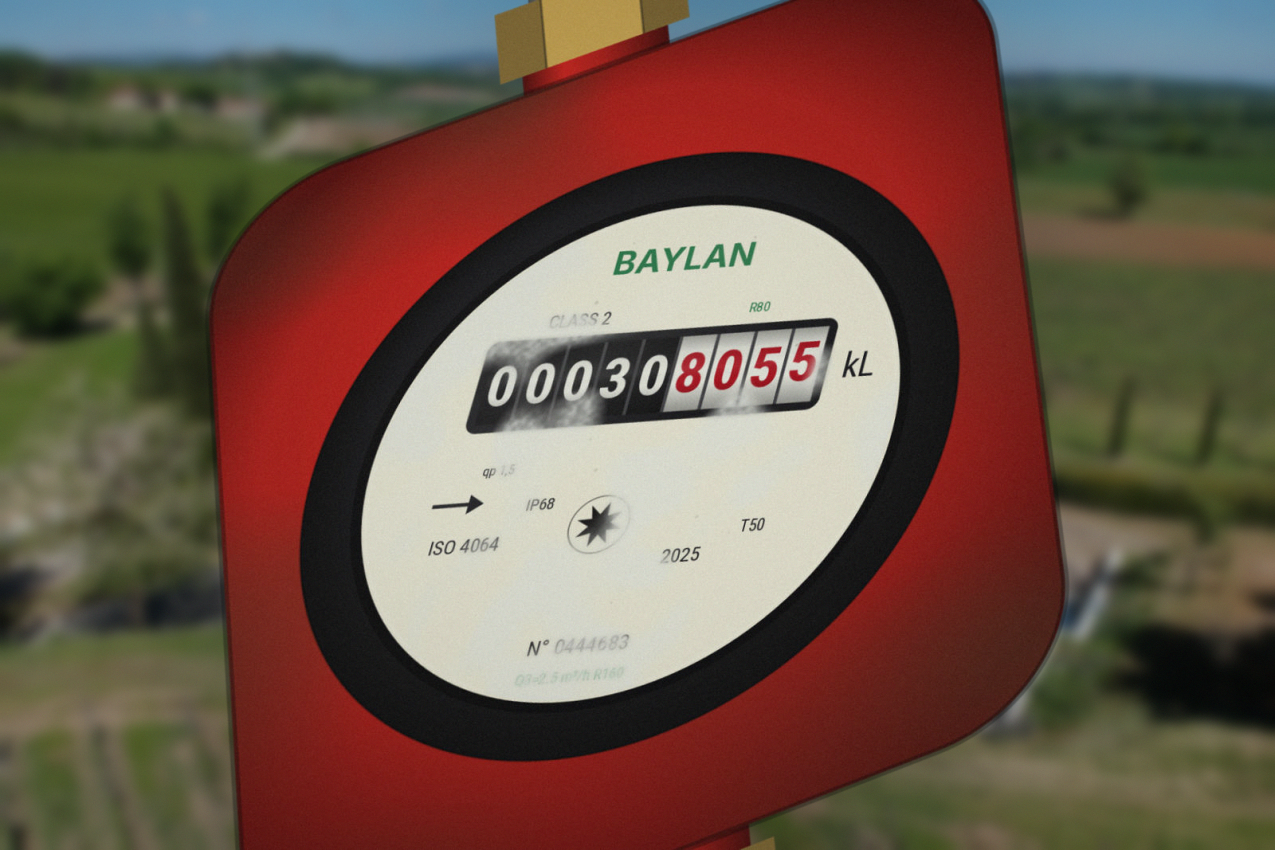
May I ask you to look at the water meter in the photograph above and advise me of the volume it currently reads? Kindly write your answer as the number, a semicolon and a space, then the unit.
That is 30.8055; kL
